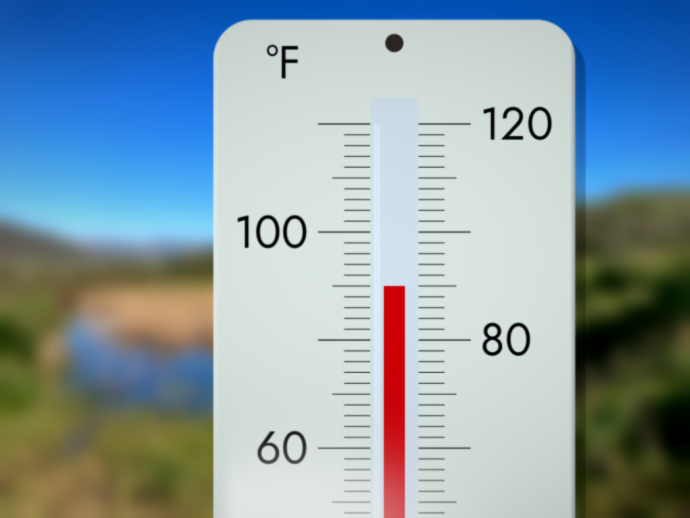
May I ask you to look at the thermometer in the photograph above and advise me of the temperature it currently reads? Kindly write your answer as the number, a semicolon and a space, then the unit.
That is 90; °F
